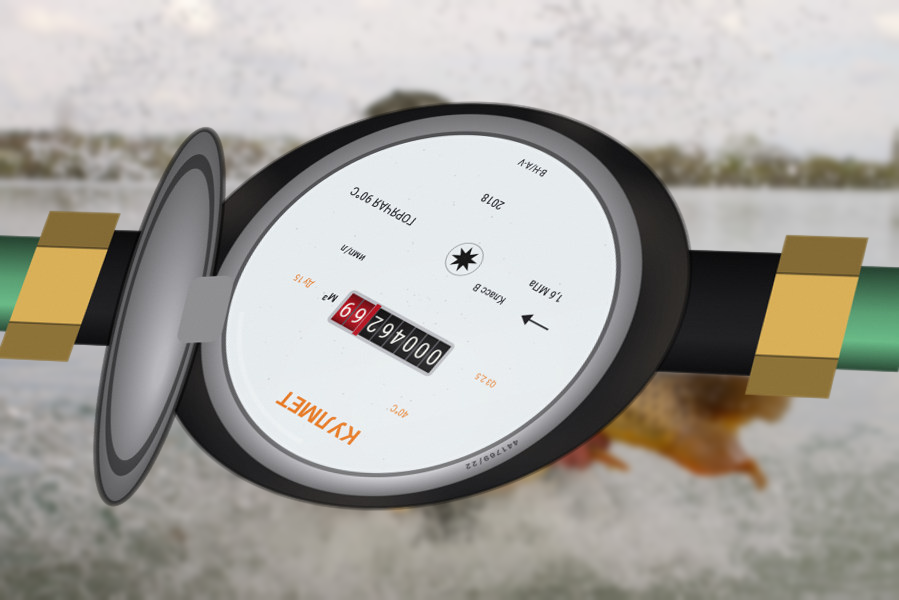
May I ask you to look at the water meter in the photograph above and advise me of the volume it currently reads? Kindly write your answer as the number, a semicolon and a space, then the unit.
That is 462.69; m³
